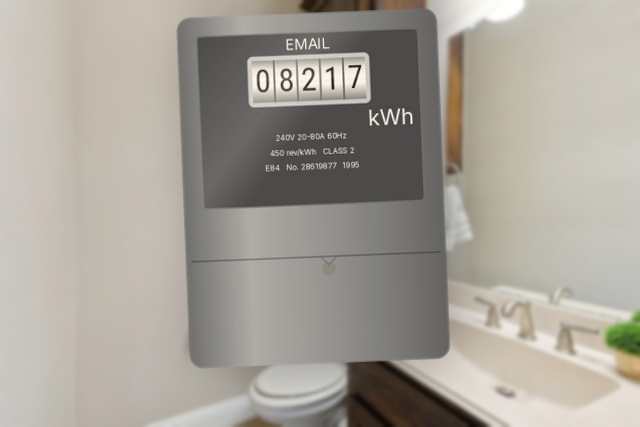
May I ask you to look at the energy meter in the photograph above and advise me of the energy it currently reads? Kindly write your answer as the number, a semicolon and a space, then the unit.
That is 8217; kWh
